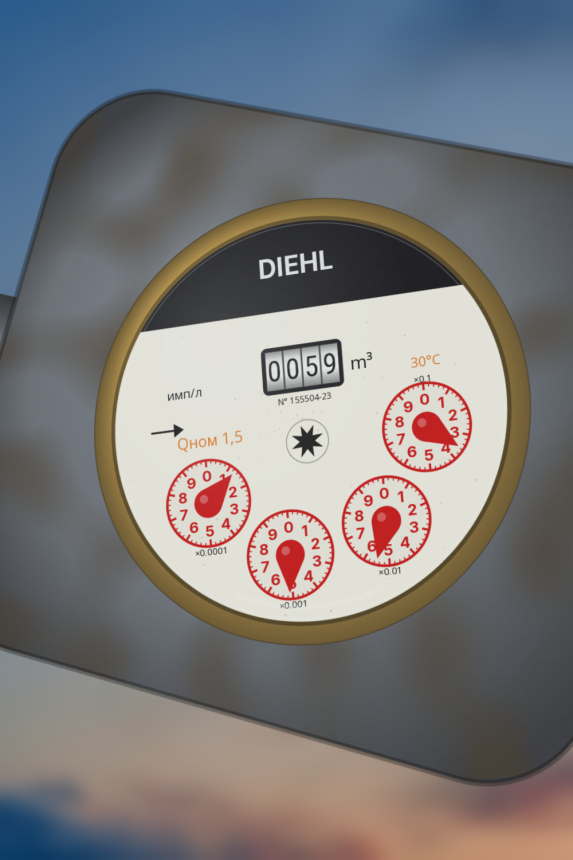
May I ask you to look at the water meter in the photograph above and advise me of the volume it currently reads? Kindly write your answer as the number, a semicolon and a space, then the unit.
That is 59.3551; m³
